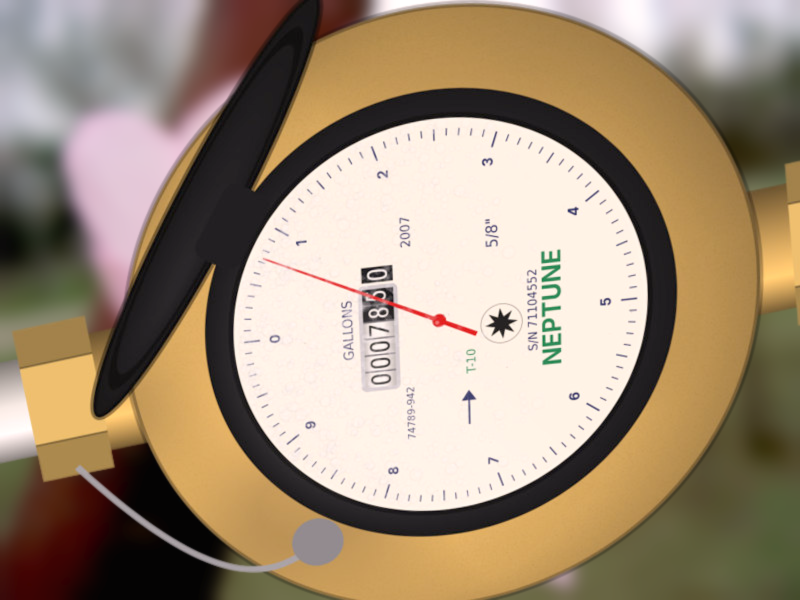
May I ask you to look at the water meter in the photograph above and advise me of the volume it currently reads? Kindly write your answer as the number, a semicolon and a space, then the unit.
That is 7850.7; gal
